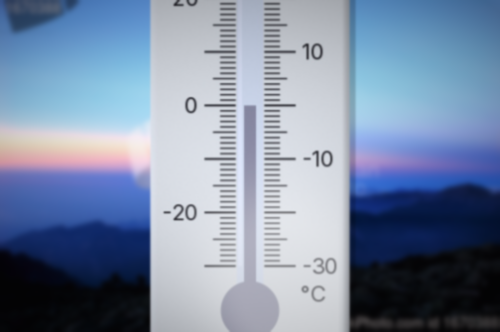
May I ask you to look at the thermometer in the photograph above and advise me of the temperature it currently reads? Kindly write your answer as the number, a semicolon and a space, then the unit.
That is 0; °C
